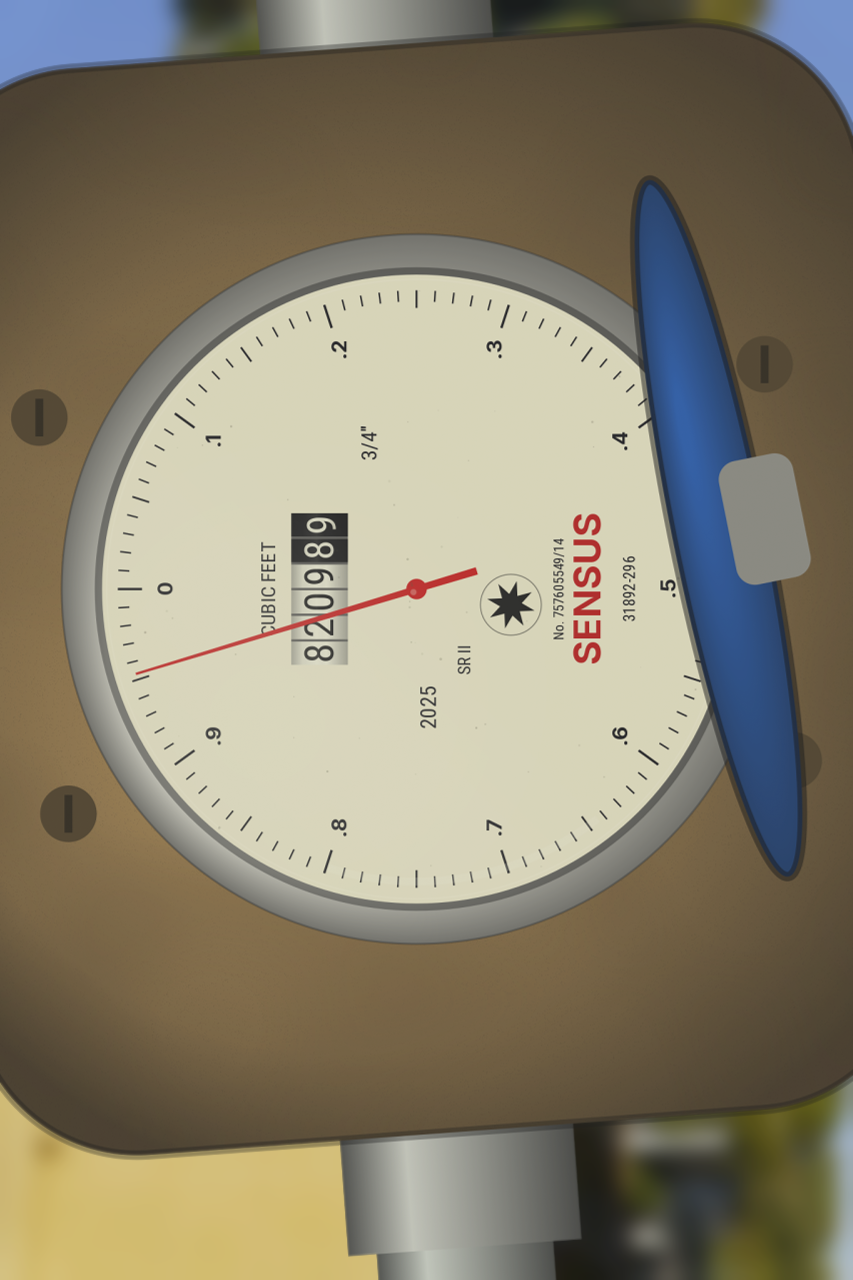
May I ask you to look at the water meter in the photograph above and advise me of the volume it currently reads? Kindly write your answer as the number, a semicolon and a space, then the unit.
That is 820988.95; ft³
